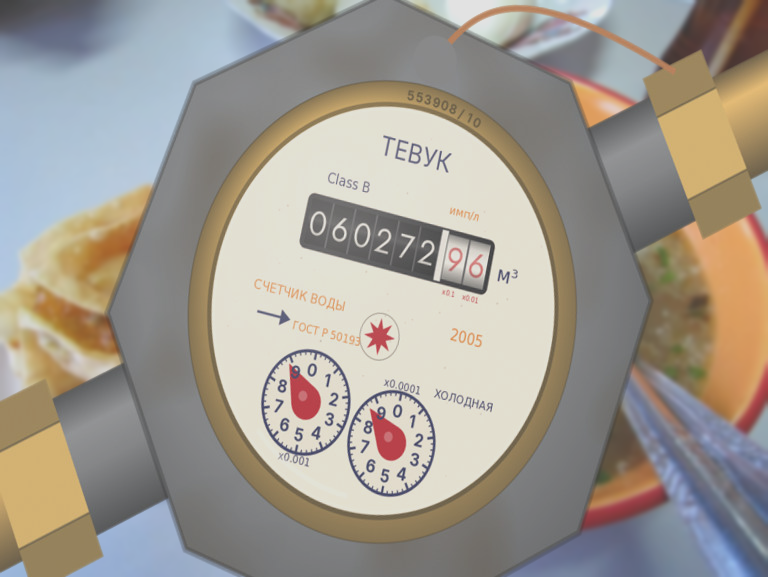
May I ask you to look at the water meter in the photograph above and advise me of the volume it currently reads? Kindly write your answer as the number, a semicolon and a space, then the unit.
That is 60272.9688; m³
